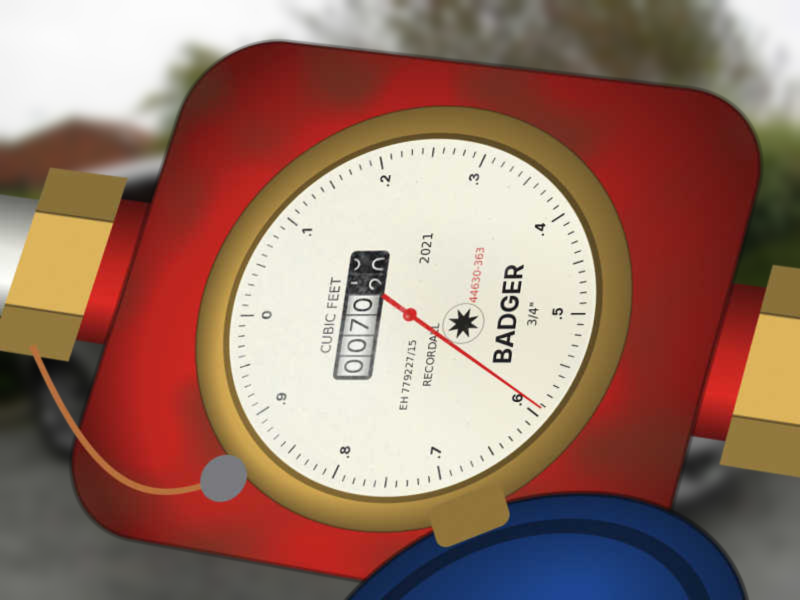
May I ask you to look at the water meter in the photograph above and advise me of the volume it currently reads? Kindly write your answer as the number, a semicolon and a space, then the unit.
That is 7019.59; ft³
